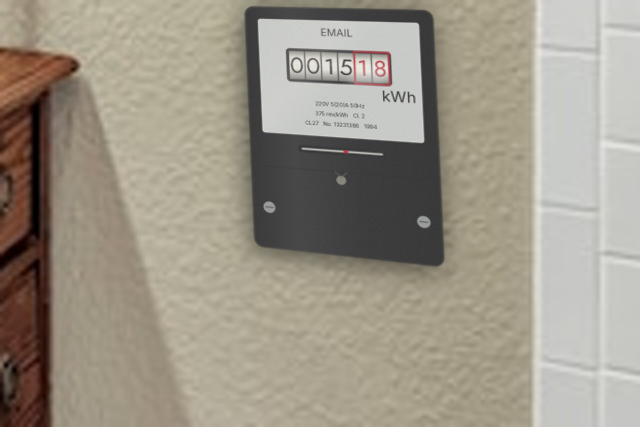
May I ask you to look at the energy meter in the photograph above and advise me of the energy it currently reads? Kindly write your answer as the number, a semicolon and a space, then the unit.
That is 15.18; kWh
